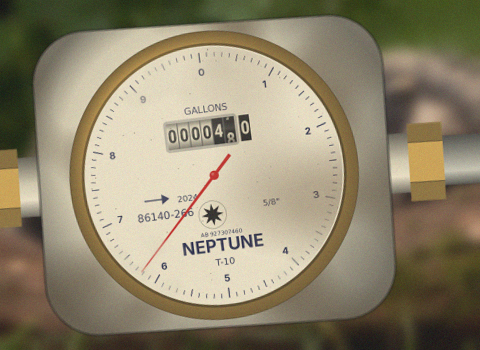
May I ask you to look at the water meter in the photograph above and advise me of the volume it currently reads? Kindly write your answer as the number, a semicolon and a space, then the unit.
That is 476.2; gal
